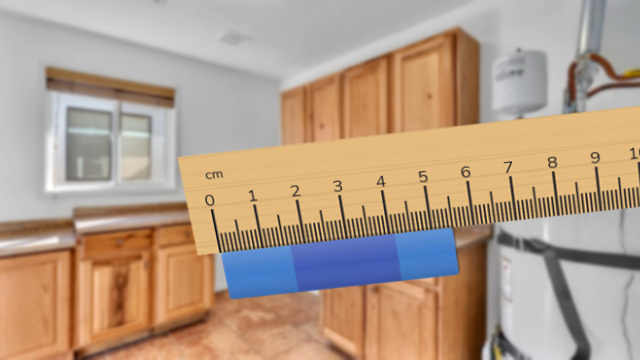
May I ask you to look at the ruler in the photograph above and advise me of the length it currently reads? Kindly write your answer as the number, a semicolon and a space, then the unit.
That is 5.5; cm
